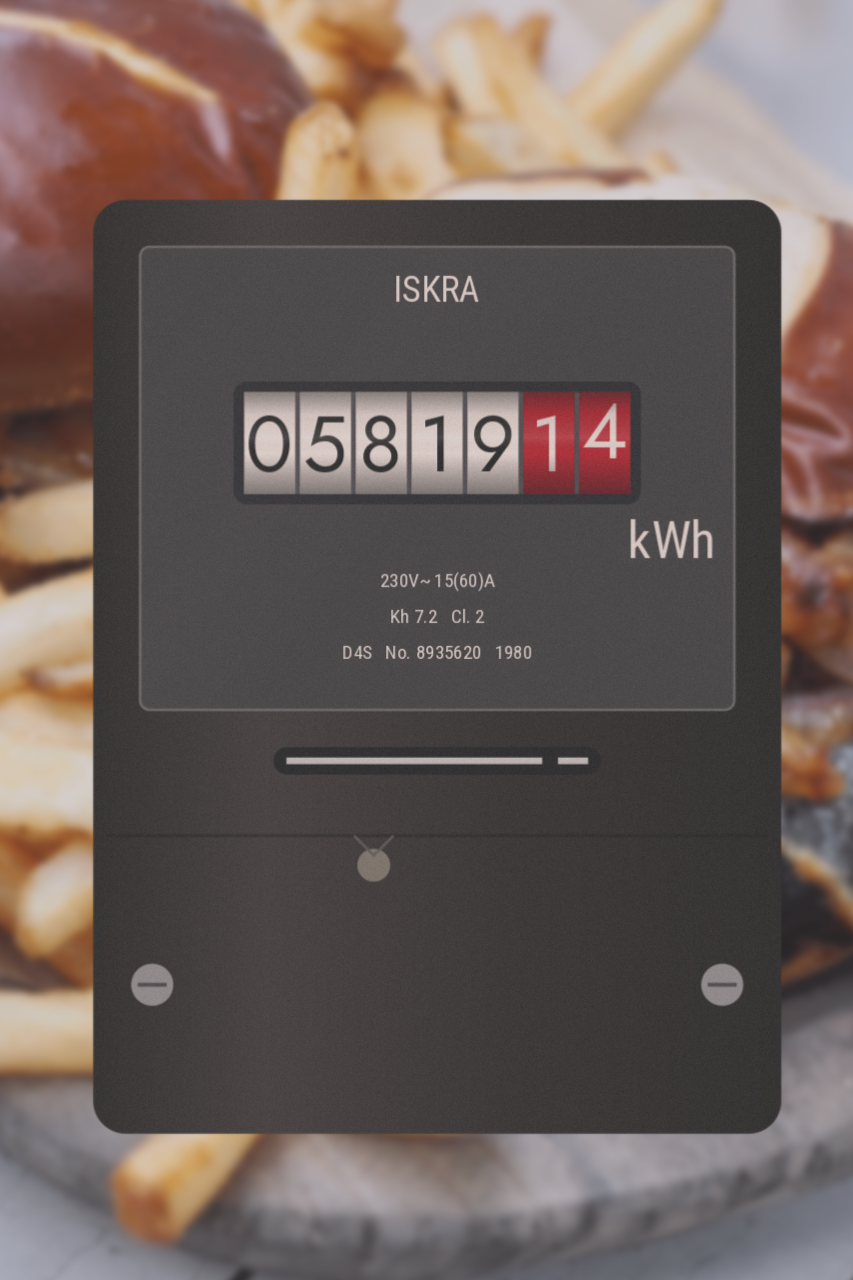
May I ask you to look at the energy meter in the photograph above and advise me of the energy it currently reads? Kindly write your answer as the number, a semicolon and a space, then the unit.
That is 5819.14; kWh
